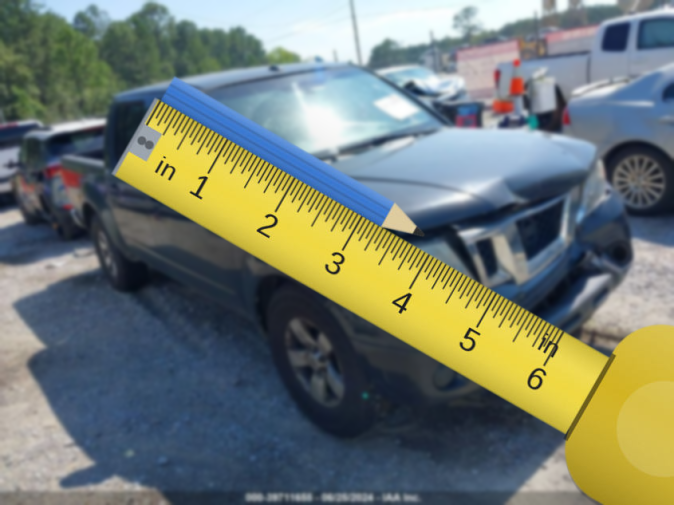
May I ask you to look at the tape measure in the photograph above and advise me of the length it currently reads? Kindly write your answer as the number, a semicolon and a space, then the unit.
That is 3.8125; in
